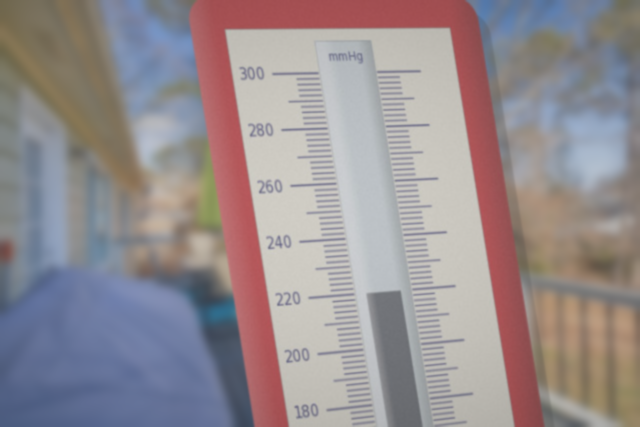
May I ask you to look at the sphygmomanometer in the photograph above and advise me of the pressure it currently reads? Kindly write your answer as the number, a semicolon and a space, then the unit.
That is 220; mmHg
